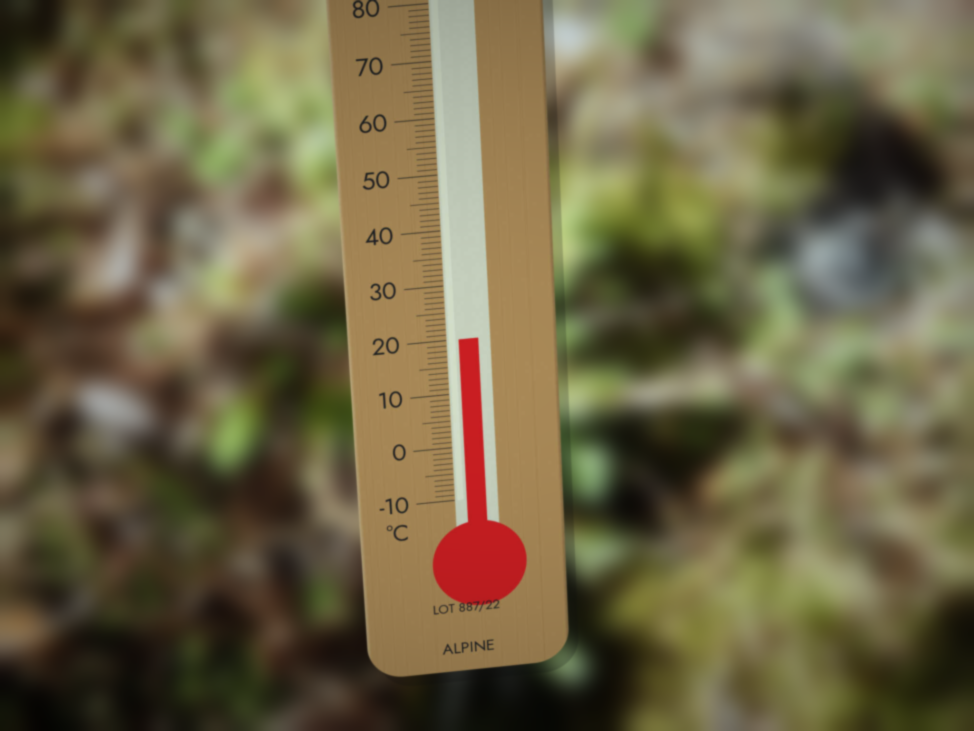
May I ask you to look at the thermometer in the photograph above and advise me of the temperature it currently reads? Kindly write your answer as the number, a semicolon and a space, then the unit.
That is 20; °C
